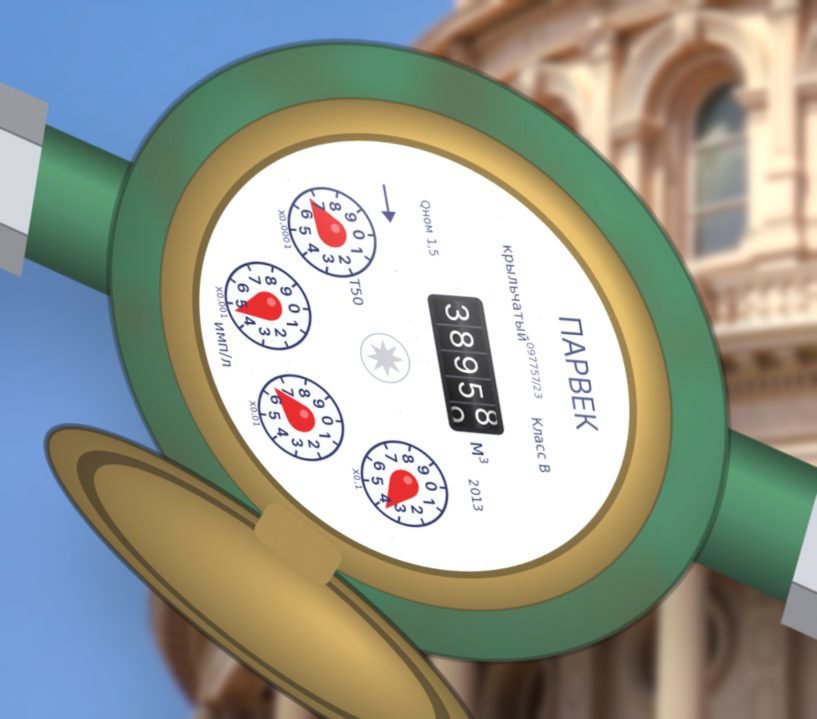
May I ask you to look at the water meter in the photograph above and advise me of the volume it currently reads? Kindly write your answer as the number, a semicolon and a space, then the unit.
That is 38958.3646; m³
